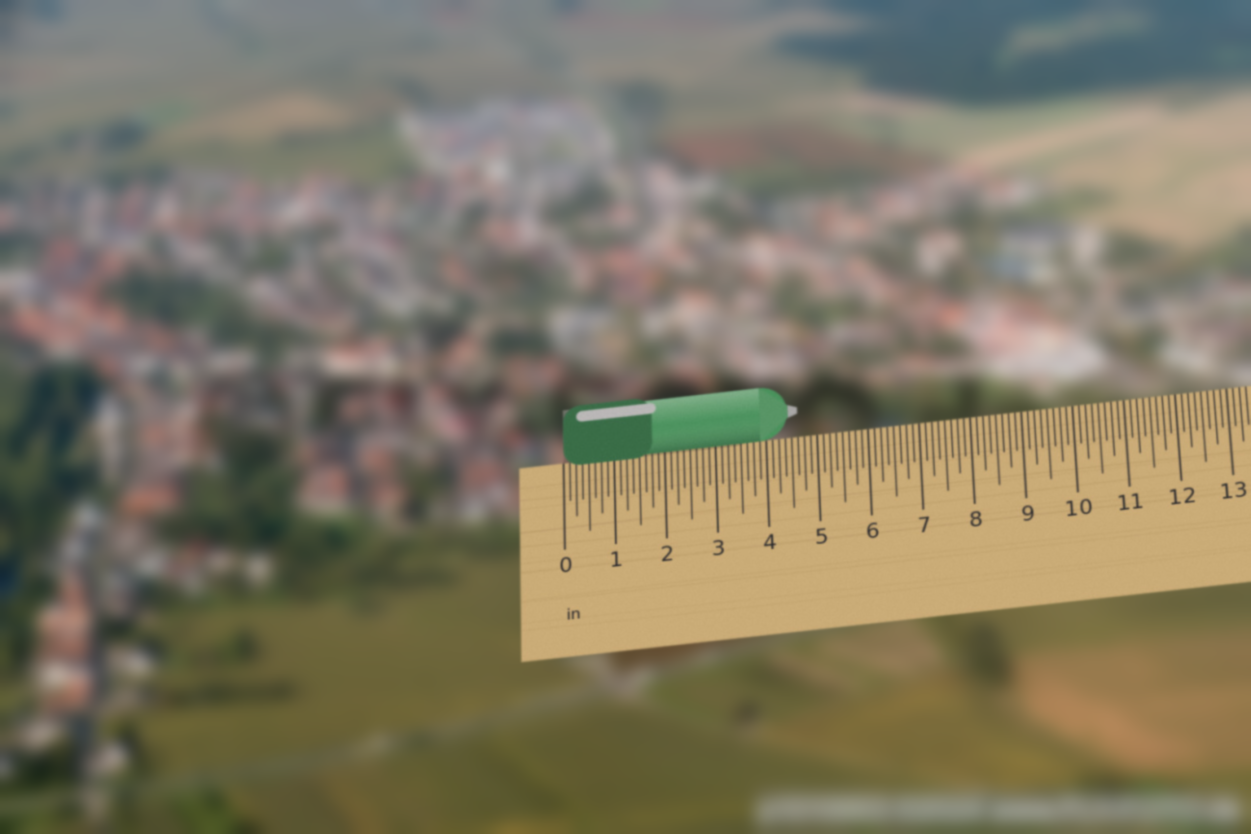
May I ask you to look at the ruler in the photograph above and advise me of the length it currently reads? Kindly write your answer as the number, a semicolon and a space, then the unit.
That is 4.625; in
